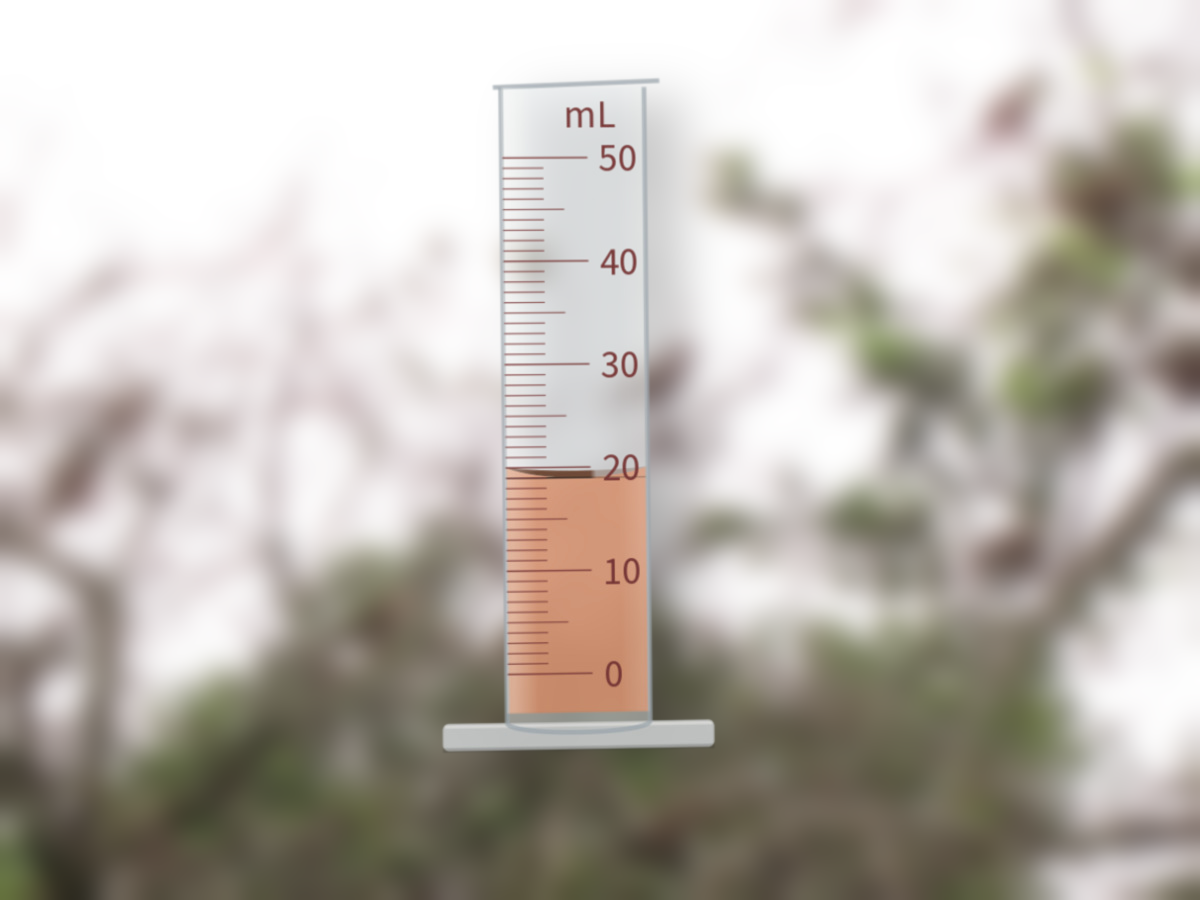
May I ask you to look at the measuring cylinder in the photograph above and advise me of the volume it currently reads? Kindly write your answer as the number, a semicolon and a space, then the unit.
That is 19; mL
